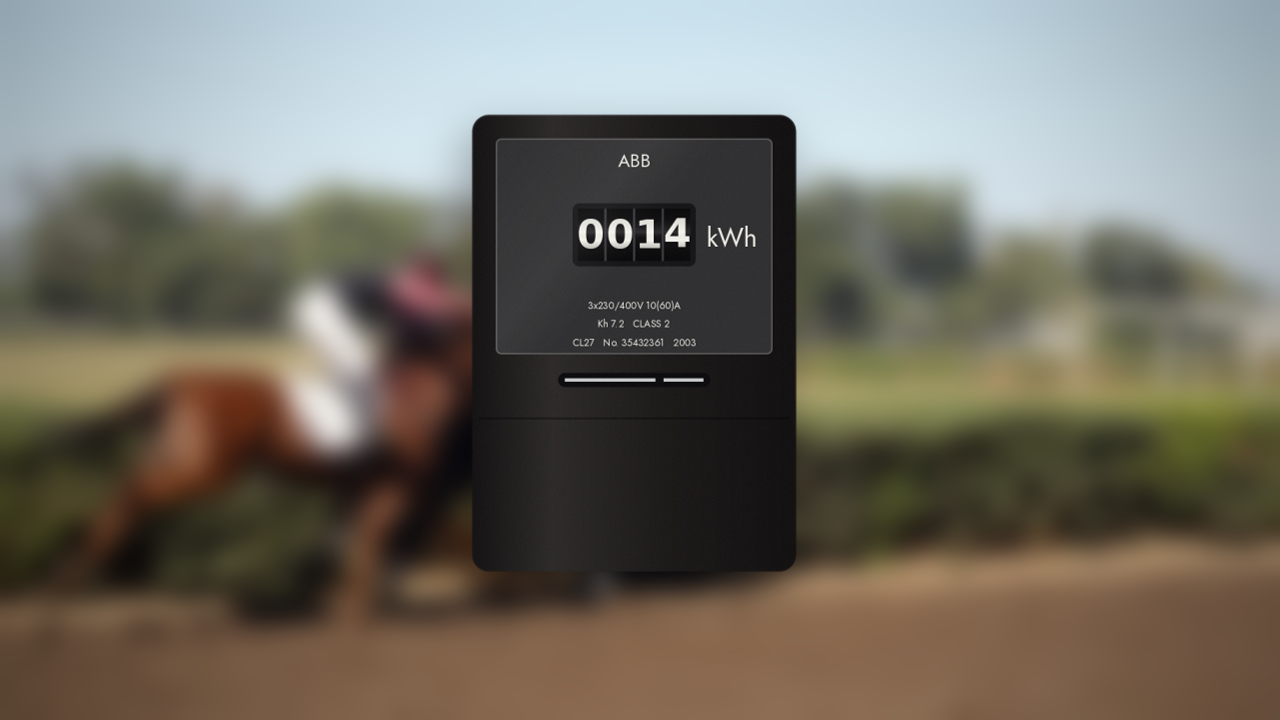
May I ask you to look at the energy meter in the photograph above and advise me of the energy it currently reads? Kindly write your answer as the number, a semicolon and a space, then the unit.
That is 14; kWh
